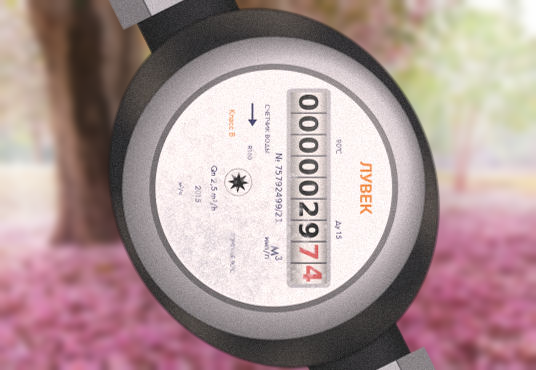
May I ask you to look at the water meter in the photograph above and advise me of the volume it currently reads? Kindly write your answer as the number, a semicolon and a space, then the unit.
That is 29.74; m³
